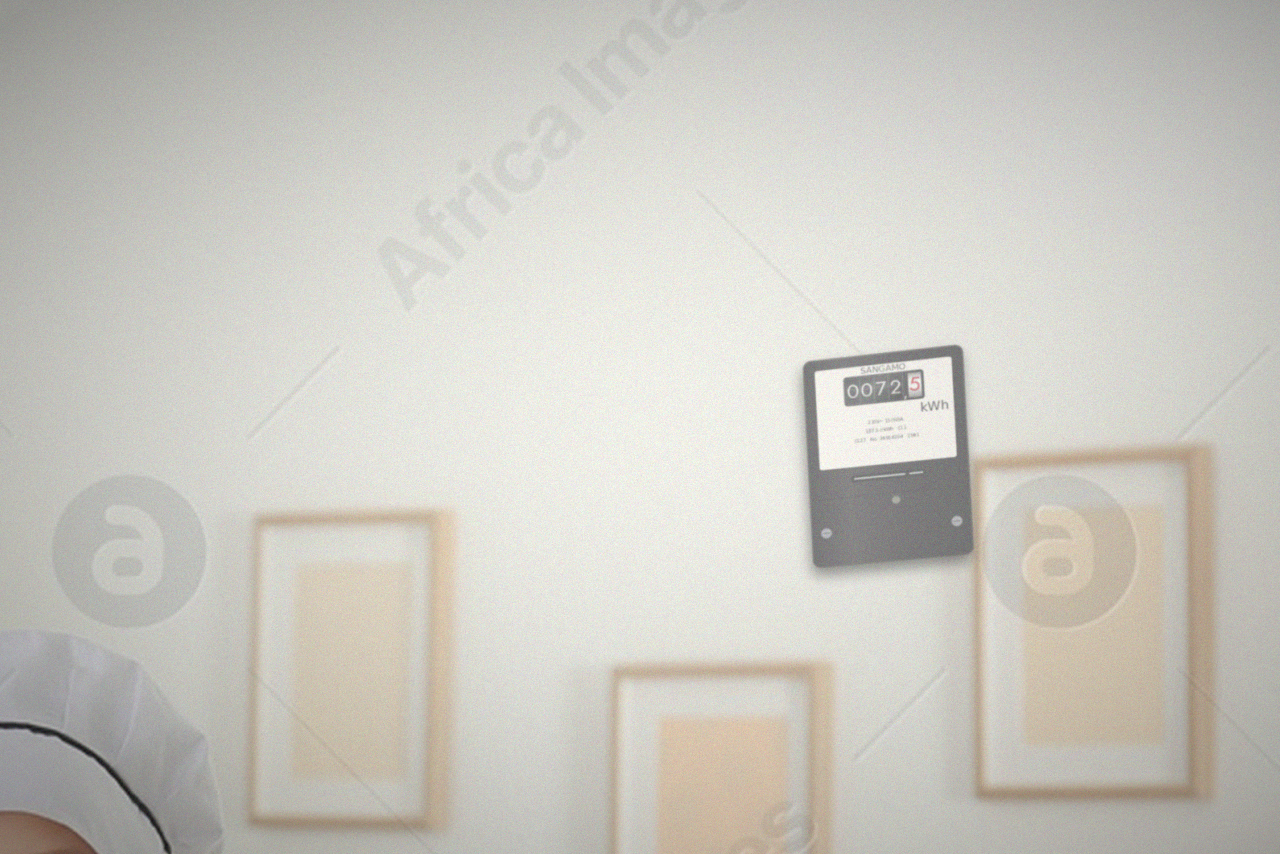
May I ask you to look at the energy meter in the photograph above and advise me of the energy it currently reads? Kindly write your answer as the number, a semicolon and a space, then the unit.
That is 72.5; kWh
